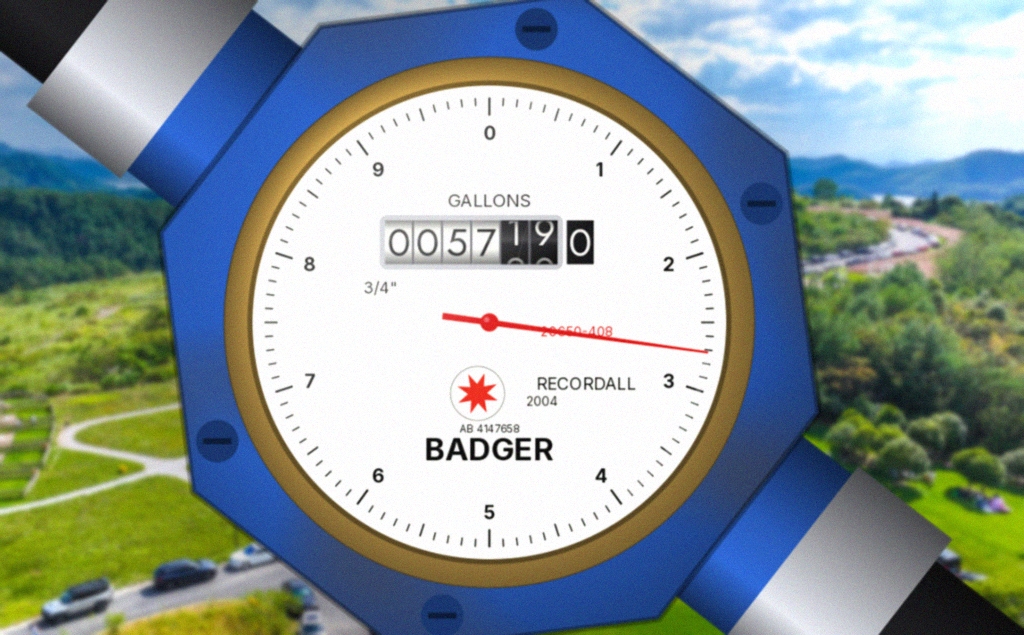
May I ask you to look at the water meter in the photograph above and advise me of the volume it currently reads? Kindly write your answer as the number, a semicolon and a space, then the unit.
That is 57192.7; gal
